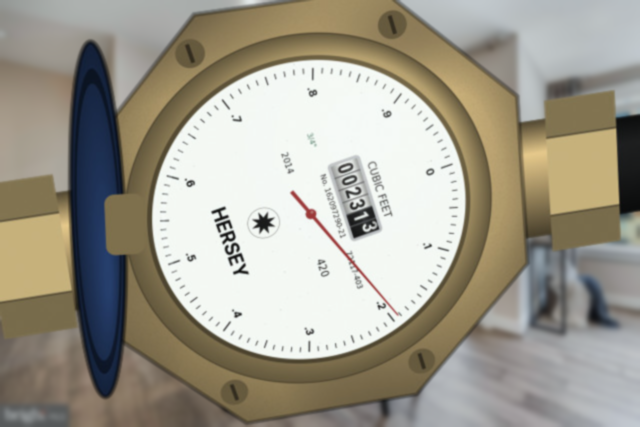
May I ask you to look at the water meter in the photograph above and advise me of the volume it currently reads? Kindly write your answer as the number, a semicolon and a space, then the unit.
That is 2313.19; ft³
